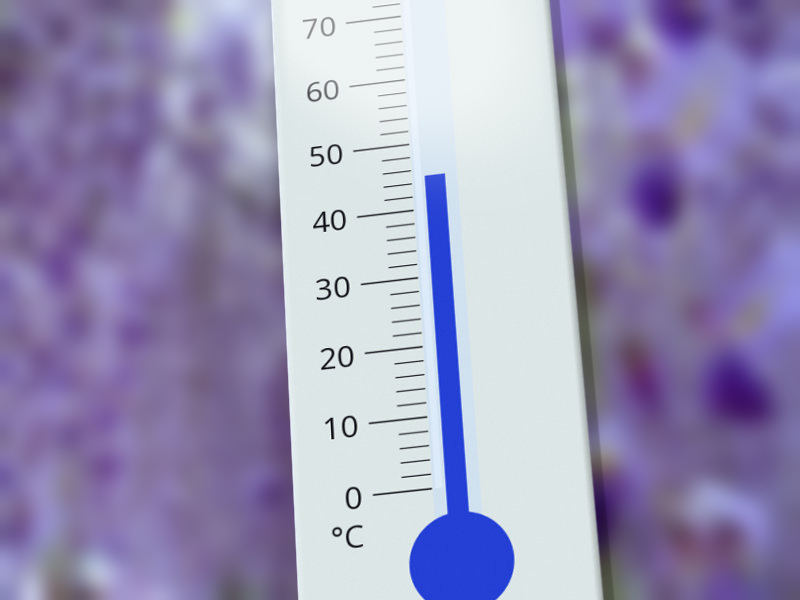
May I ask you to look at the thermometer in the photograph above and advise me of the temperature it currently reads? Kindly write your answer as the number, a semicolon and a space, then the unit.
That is 45; °C
